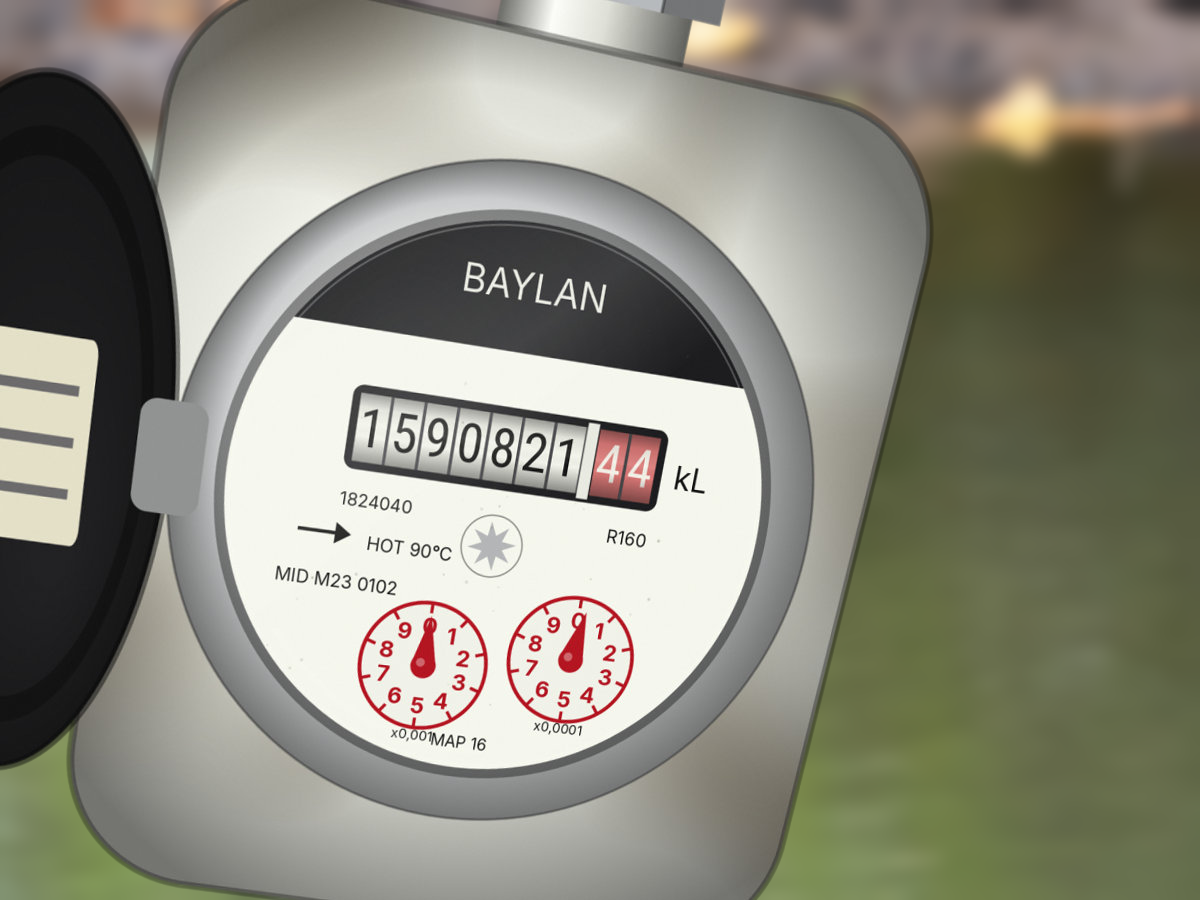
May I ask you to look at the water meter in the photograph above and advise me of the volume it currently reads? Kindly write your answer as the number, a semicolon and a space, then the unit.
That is 1590821.4400; kL
